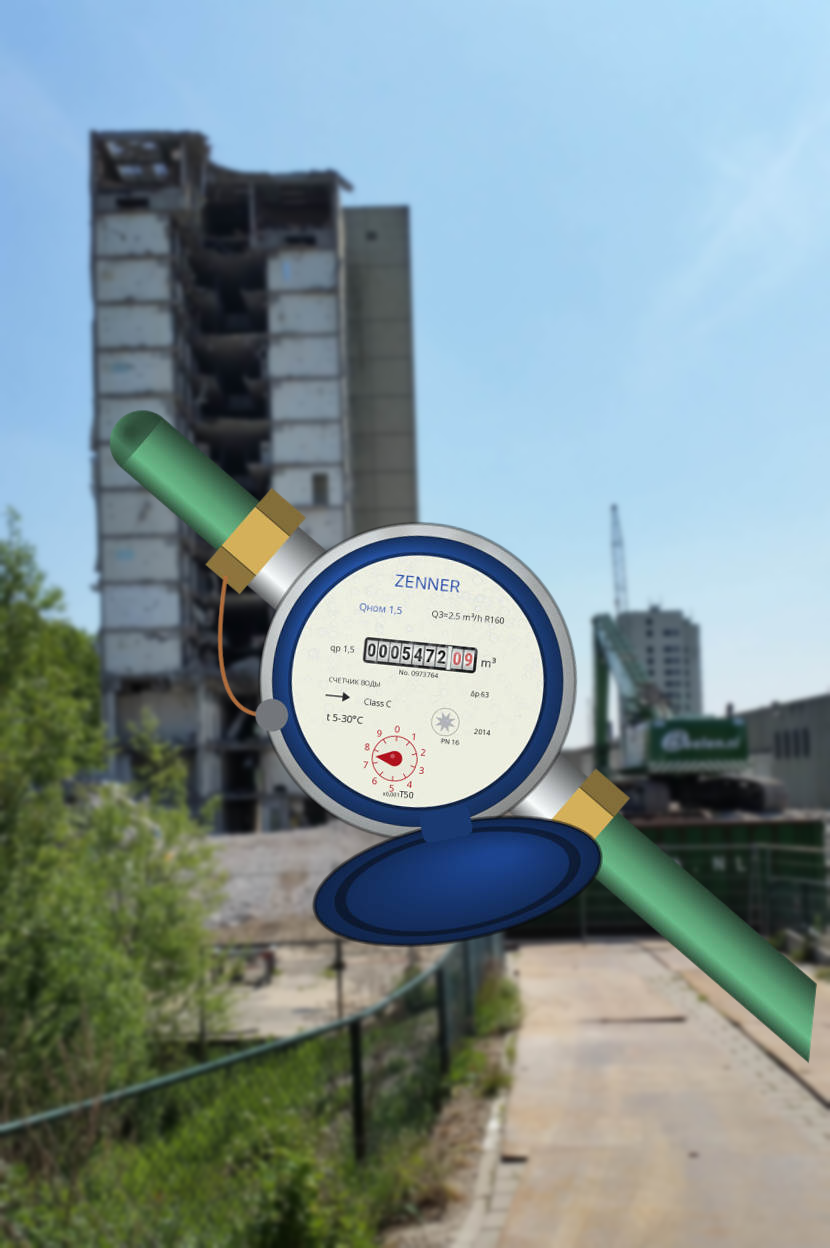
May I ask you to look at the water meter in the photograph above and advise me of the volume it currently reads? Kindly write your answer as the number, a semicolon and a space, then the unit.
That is 5472.097; m³
